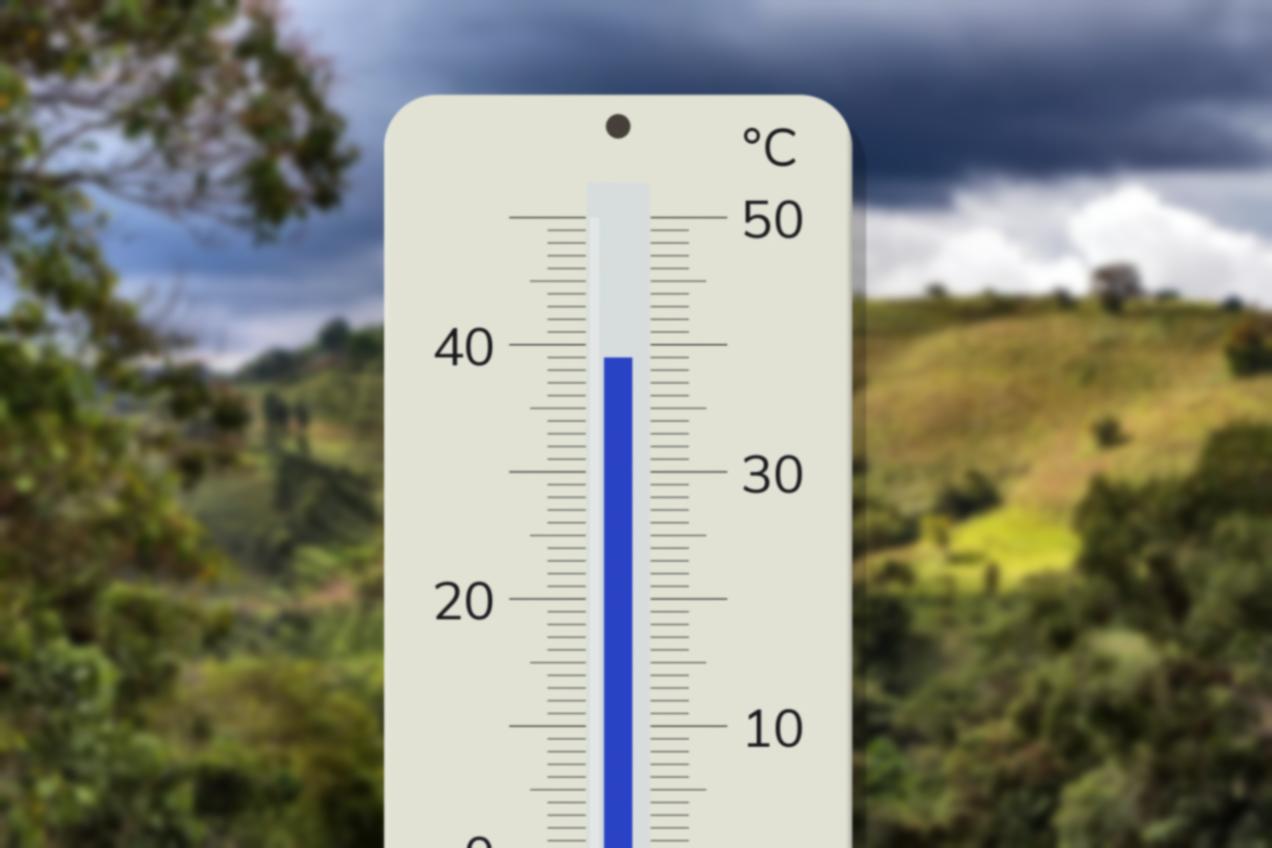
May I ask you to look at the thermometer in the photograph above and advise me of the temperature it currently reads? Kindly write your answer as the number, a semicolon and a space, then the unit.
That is 39; °C
